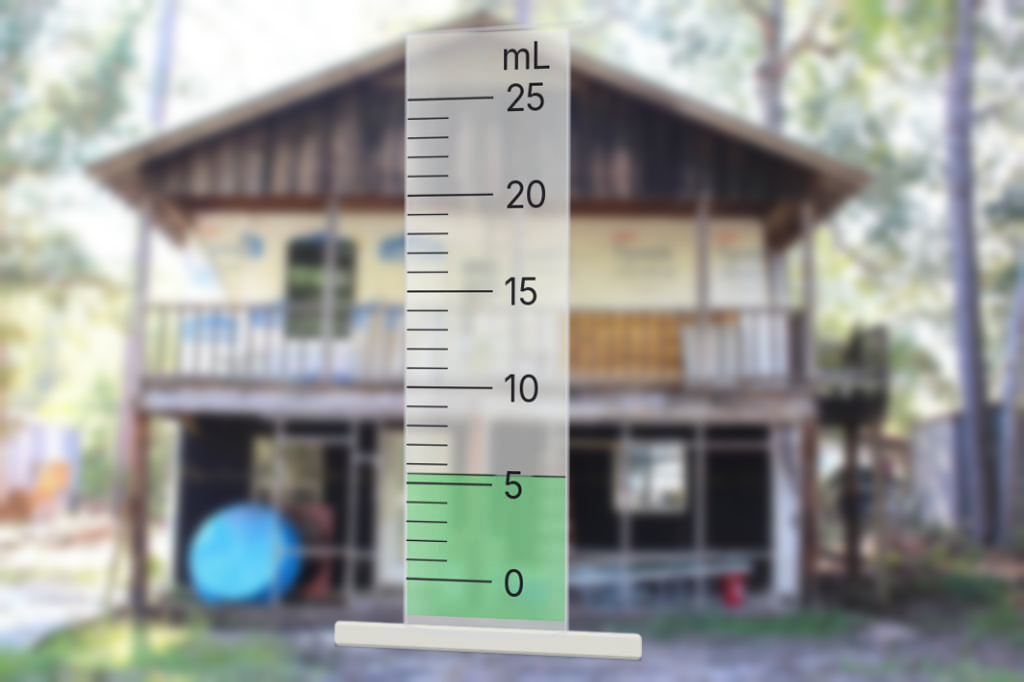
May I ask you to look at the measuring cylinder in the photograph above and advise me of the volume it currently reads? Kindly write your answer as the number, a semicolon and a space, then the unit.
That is 5.5; mL
